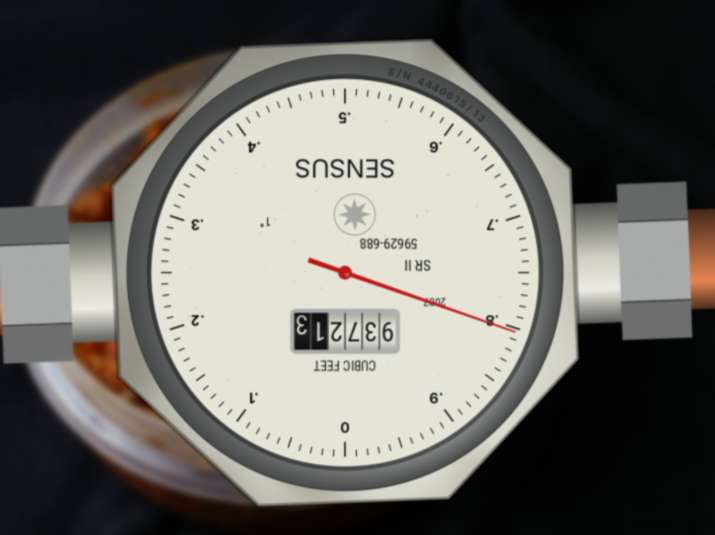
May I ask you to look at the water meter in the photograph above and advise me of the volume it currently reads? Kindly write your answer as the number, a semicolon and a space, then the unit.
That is 937212.80; ft³
